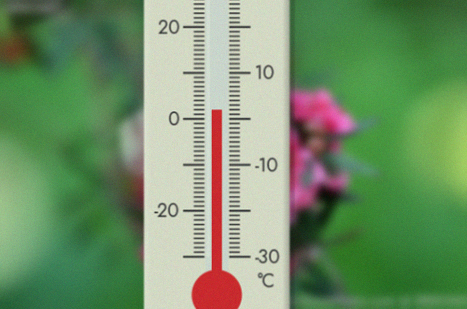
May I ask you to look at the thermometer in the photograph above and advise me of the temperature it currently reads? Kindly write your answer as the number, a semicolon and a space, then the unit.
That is 2; °C
